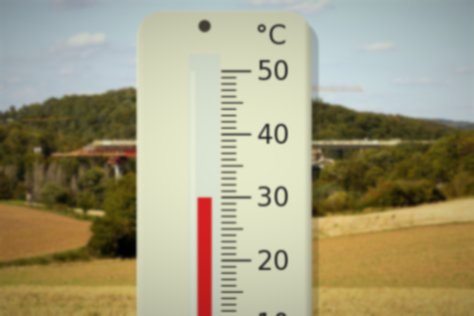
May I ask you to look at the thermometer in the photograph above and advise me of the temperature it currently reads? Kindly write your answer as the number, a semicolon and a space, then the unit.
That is 30; °C
